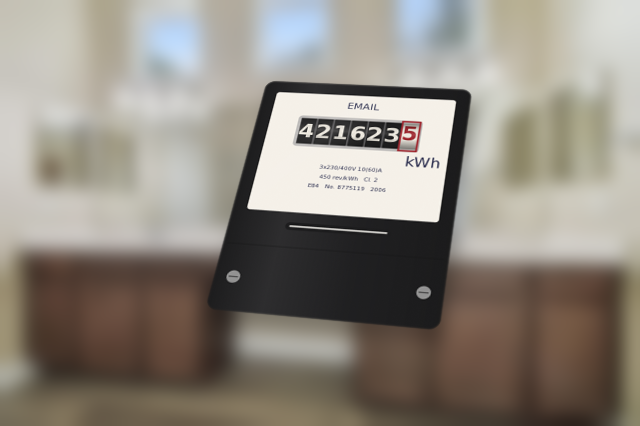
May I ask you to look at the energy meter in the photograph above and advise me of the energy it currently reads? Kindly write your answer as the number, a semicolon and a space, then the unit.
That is 421623.5; kWh
